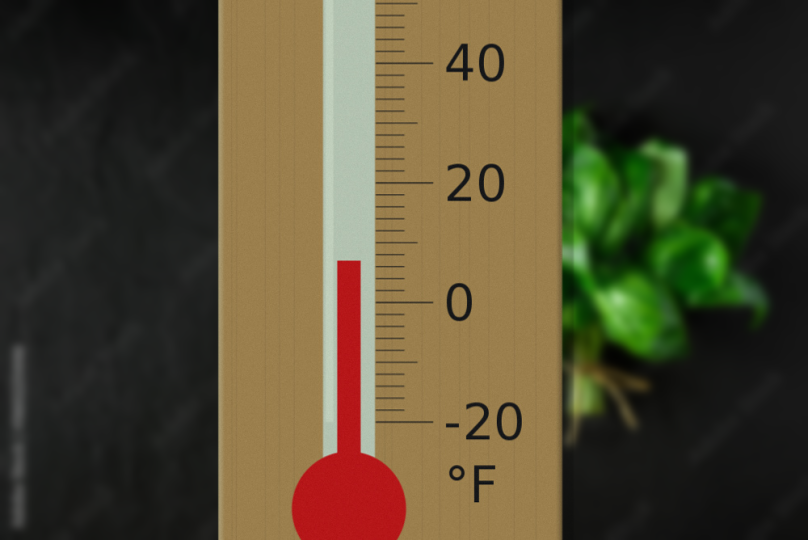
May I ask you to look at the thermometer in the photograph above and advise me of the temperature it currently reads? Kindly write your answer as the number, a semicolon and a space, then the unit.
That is 7; °F
